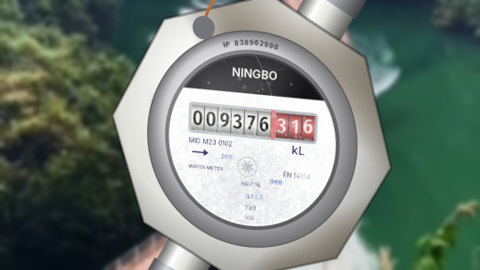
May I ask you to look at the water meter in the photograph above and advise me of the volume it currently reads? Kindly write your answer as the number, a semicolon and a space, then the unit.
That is 9376.316; kL
